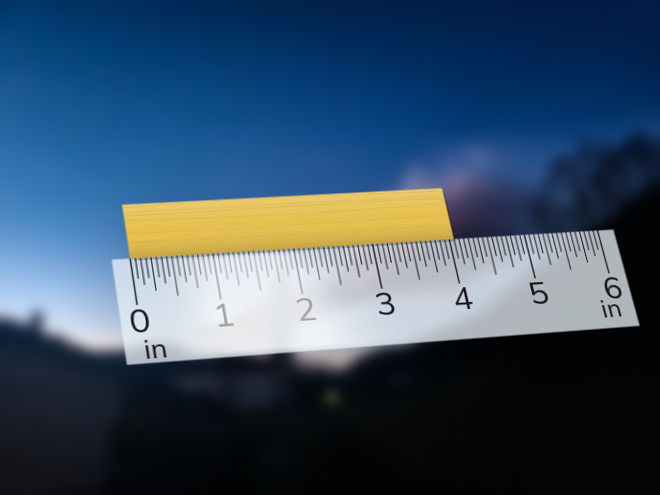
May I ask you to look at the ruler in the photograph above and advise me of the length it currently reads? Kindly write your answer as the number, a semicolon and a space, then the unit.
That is 4.0625; in
